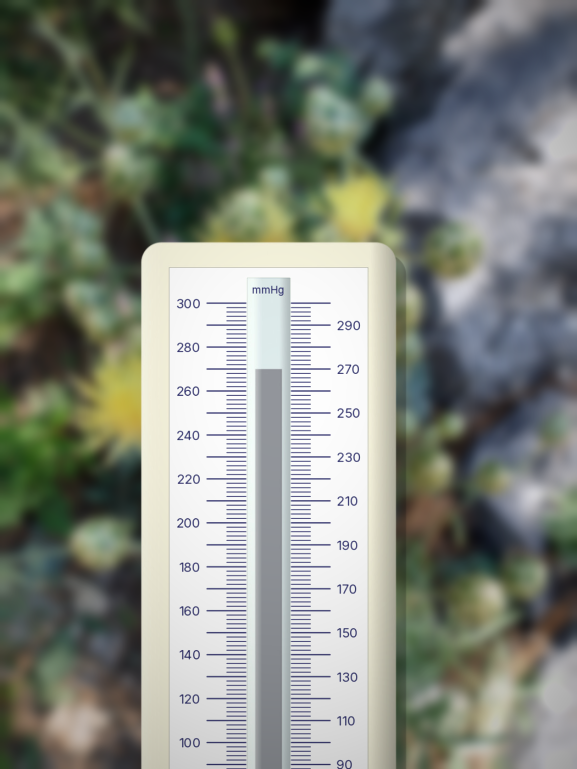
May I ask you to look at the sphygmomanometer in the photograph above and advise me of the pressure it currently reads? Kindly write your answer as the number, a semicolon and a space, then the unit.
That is 270; mmHg
